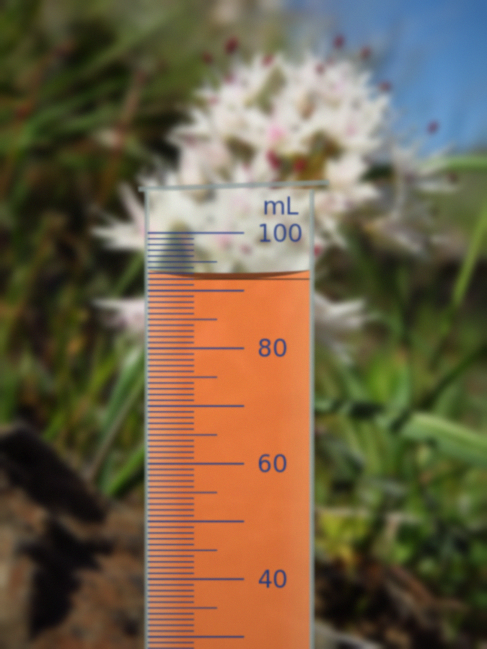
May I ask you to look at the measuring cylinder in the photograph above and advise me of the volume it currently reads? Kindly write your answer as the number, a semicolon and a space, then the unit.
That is 92; mL
